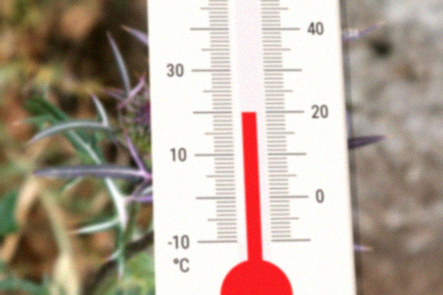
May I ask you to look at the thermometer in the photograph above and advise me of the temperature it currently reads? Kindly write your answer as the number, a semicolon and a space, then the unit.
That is 20; °C
